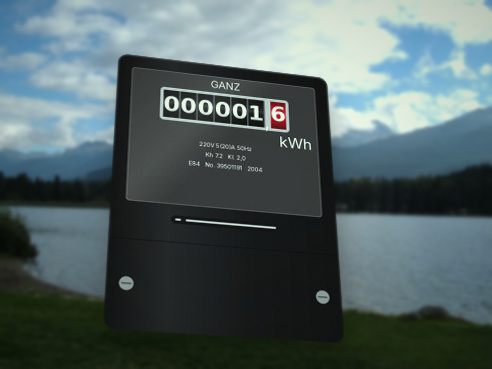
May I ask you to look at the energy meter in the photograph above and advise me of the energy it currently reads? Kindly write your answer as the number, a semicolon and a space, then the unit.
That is 1.6; kWh
